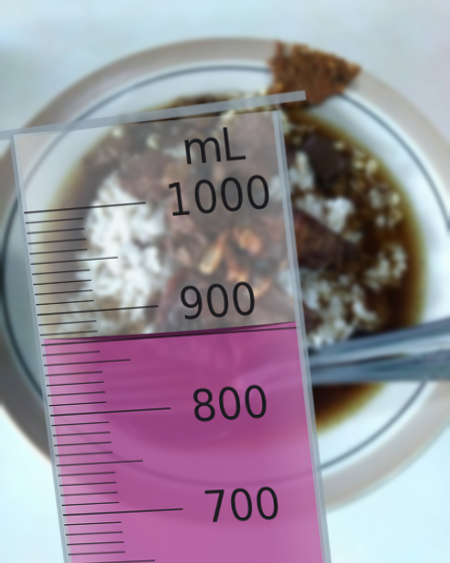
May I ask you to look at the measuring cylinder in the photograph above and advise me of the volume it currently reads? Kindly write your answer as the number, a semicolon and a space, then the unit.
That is 870; mL
